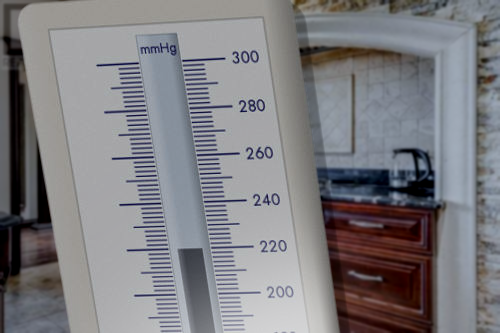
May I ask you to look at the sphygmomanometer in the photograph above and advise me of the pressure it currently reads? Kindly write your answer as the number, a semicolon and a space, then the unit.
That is 220; mmHg
